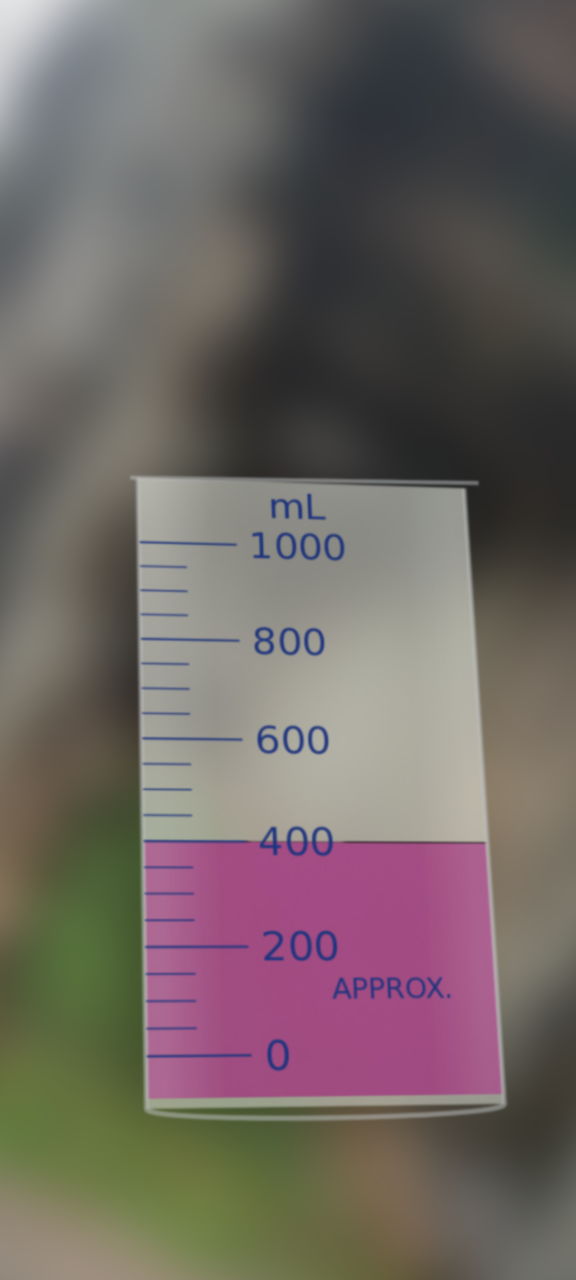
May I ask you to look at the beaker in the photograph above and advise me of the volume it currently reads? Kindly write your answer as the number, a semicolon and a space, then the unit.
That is 400; mL
